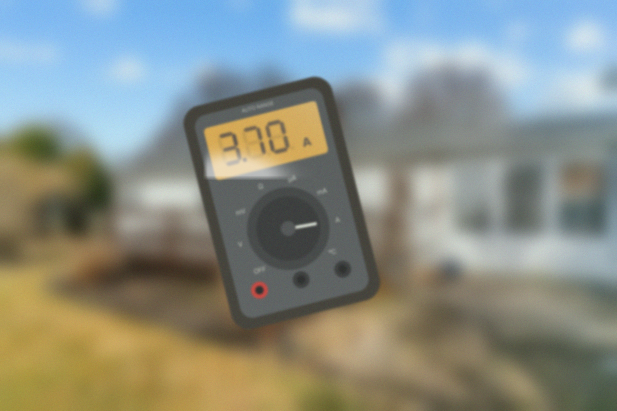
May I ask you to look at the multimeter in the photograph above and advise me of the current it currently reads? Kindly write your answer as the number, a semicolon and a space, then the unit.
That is 3.70; A
